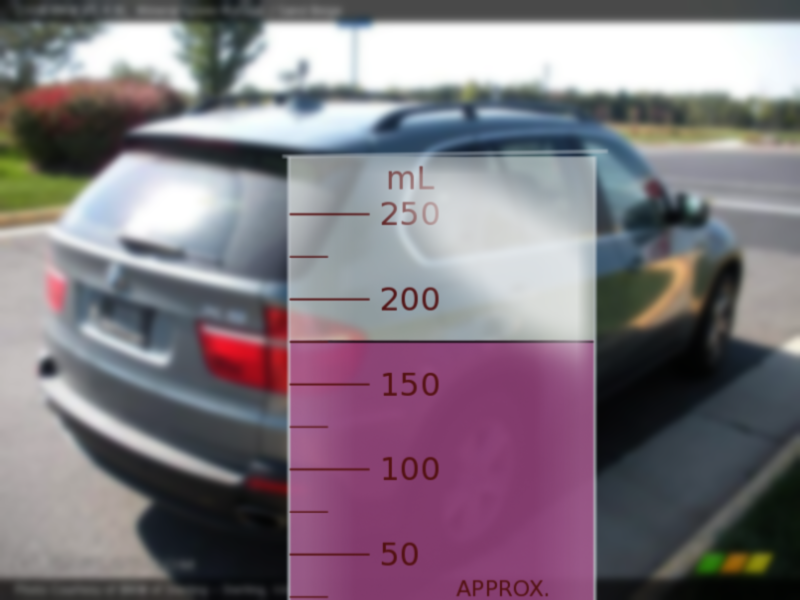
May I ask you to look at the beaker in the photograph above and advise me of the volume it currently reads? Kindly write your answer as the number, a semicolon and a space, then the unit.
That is 175; mL
